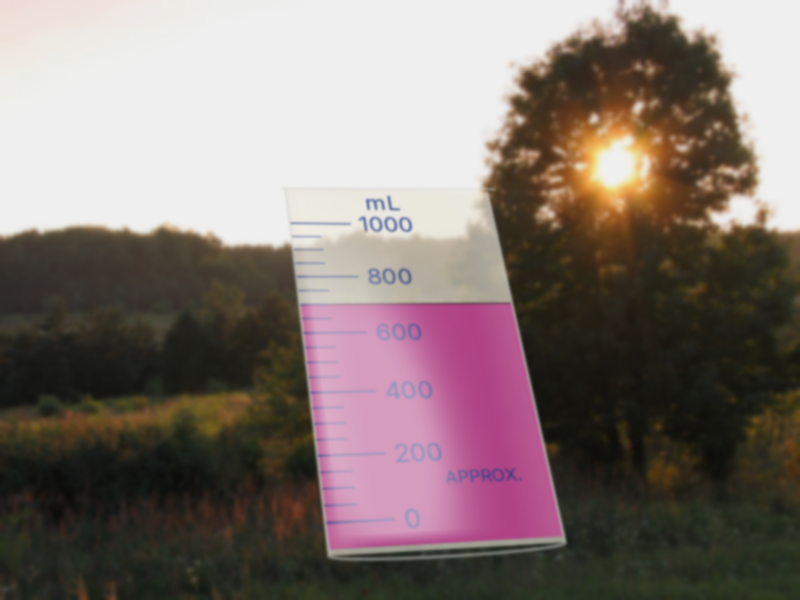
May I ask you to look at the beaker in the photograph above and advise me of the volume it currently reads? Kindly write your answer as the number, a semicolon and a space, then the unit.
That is 700; mL
